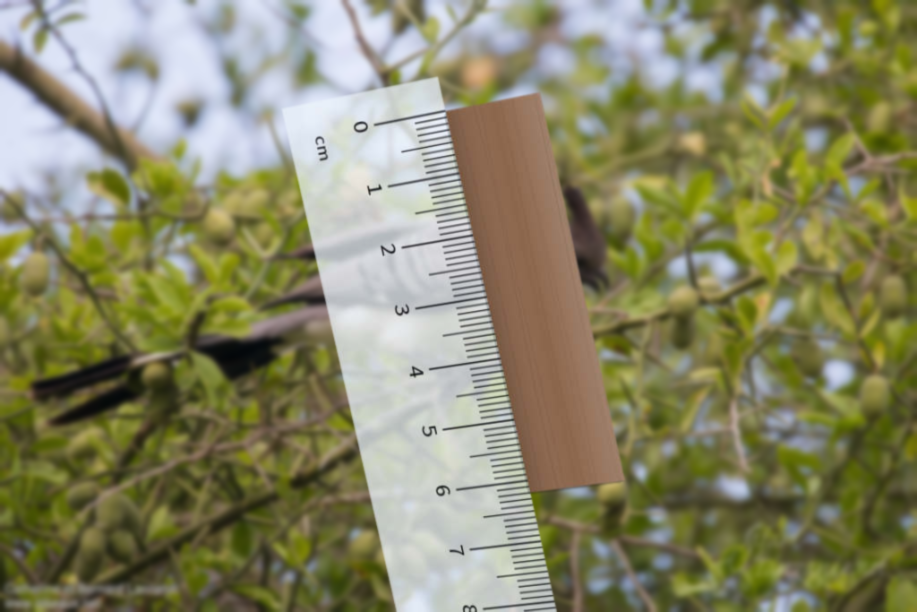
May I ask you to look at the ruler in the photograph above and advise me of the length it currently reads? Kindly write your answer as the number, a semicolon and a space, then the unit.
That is 6.2; cm
